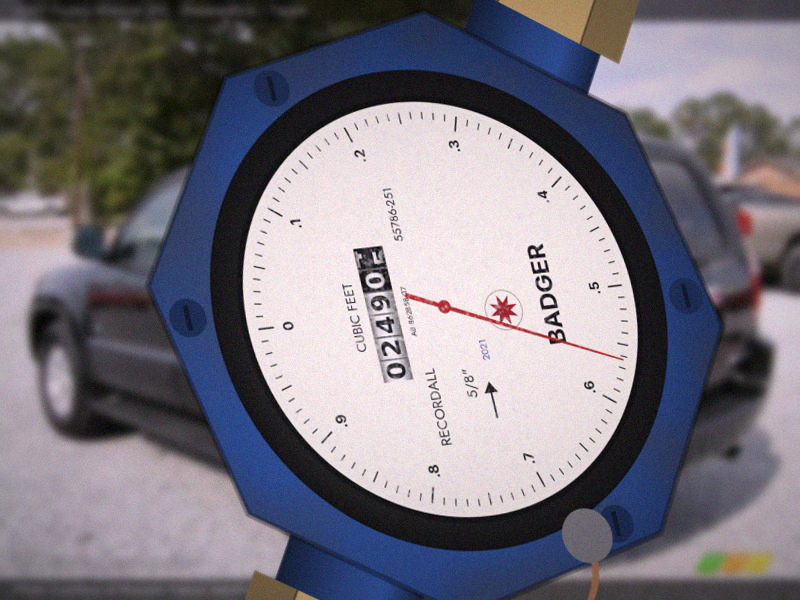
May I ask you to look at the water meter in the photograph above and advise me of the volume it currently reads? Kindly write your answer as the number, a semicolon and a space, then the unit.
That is 24904.56; ft³
